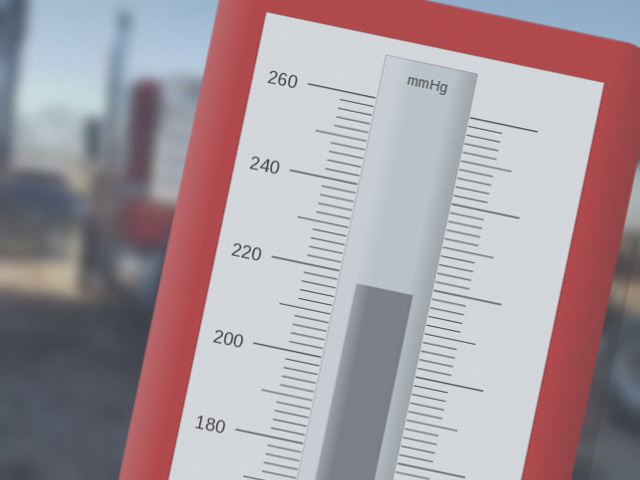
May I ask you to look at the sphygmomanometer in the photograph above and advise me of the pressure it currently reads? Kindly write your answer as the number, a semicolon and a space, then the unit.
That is 218; mmHg
